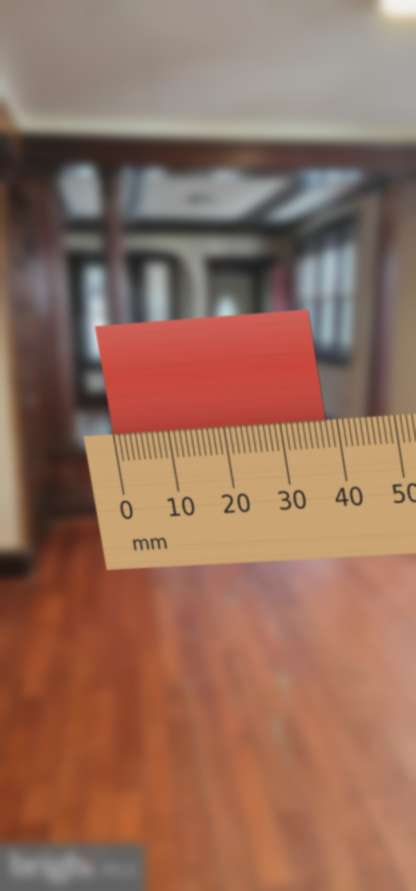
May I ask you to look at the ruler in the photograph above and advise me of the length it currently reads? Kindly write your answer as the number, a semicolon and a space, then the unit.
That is 38; mm
